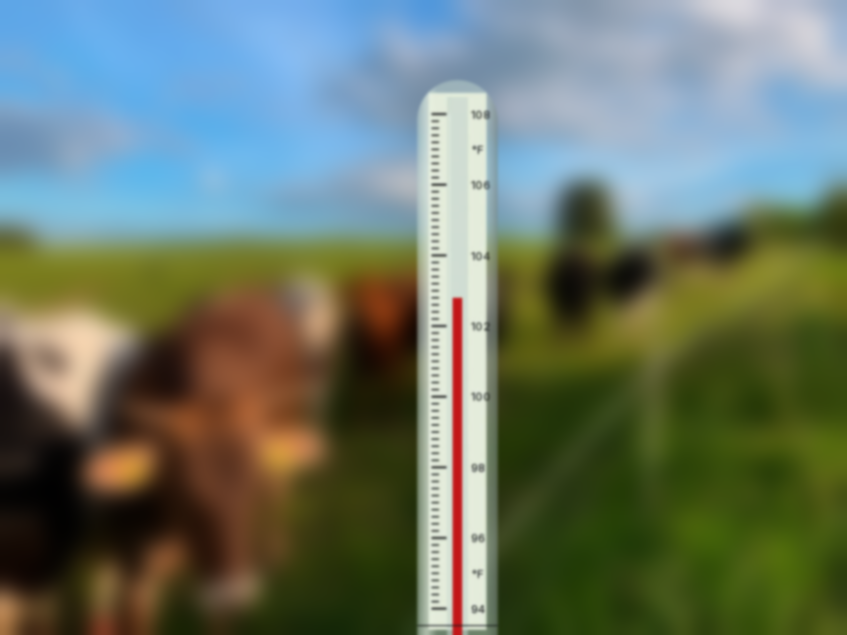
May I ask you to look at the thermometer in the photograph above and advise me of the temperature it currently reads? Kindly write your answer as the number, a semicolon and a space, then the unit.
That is 102.8; °F
